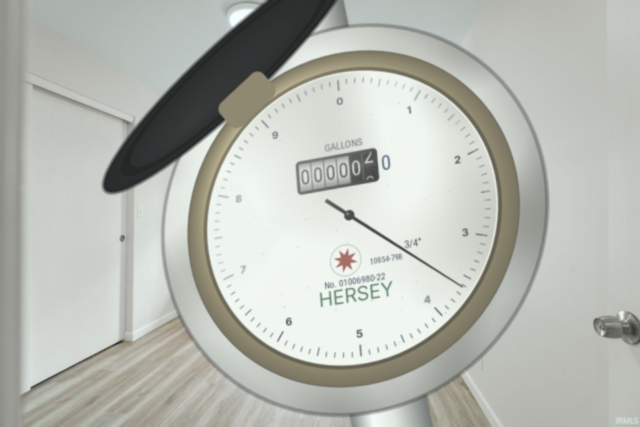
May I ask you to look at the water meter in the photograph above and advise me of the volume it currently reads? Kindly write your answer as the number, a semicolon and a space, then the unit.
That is 23.6; gal
